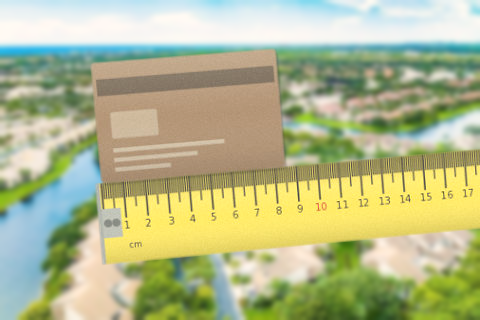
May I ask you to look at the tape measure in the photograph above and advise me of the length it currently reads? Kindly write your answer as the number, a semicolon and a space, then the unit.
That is 8.5; cm
